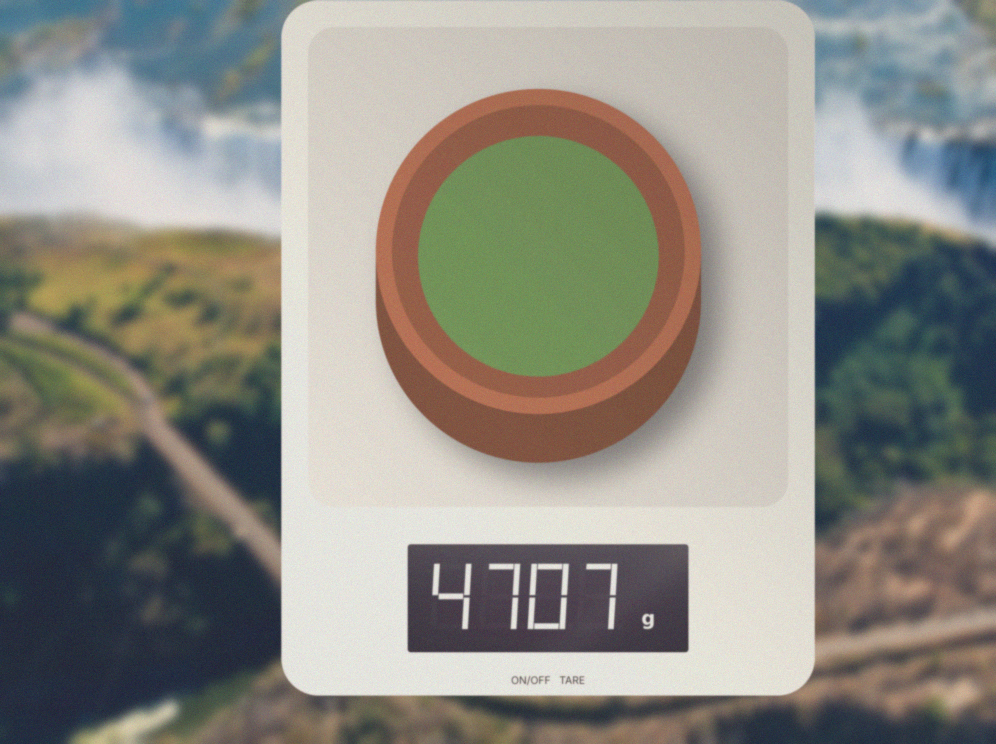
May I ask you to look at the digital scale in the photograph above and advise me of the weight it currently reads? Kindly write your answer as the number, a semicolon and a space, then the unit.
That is 4707; g
